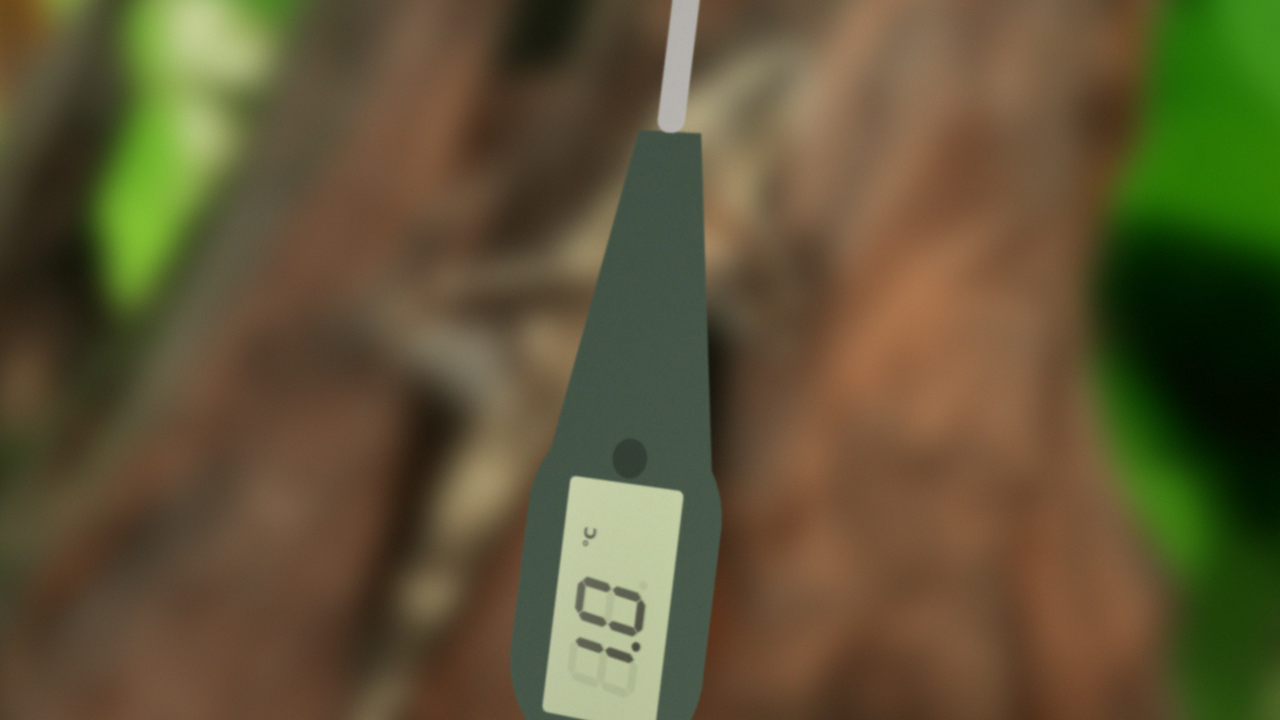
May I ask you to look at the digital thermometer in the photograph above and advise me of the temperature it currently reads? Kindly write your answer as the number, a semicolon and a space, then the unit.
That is 1.0; °C
